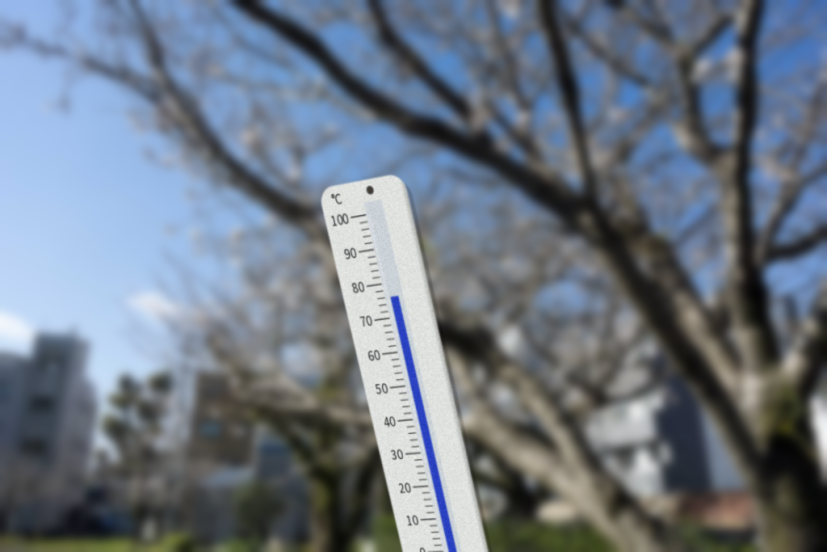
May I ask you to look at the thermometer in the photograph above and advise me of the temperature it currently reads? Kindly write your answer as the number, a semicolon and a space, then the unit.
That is 76; °C
